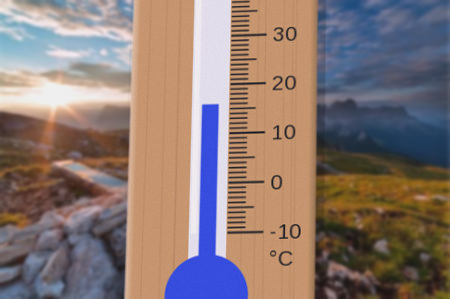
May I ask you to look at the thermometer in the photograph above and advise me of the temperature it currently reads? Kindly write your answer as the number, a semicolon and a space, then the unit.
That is 16; °C
